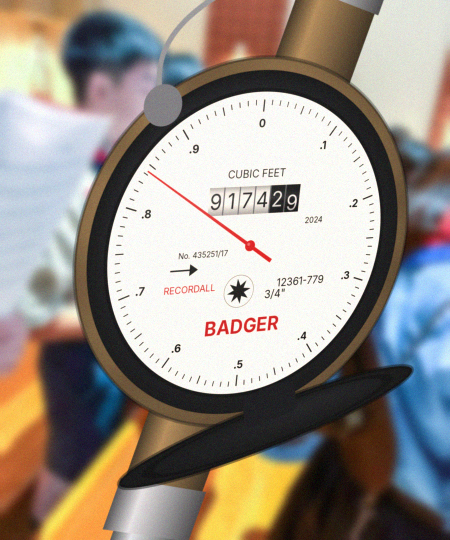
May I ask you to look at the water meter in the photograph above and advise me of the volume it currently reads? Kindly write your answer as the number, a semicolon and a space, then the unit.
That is 917428.84; ft³
